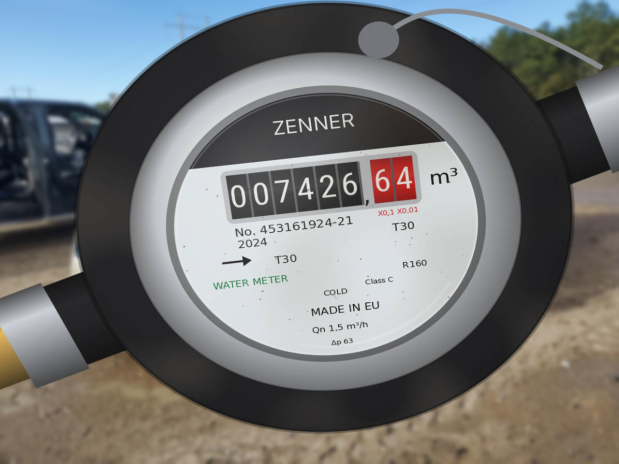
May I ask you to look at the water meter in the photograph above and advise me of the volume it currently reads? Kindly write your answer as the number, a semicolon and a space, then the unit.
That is 7426.64; m³
